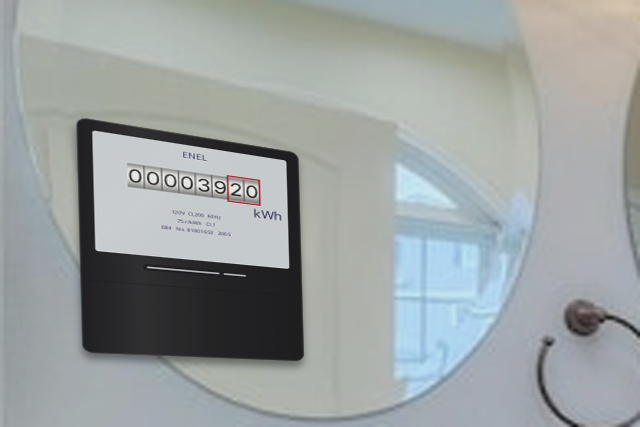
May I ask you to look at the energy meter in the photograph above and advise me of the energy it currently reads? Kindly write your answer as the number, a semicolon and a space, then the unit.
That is 39.20; kWh
